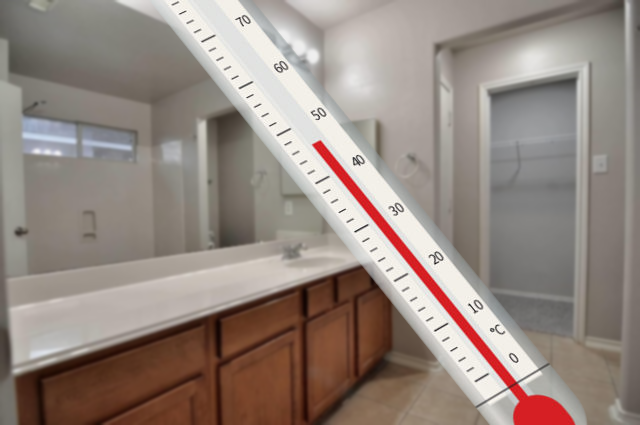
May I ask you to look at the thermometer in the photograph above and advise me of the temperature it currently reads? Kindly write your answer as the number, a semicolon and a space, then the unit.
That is 46; °C
